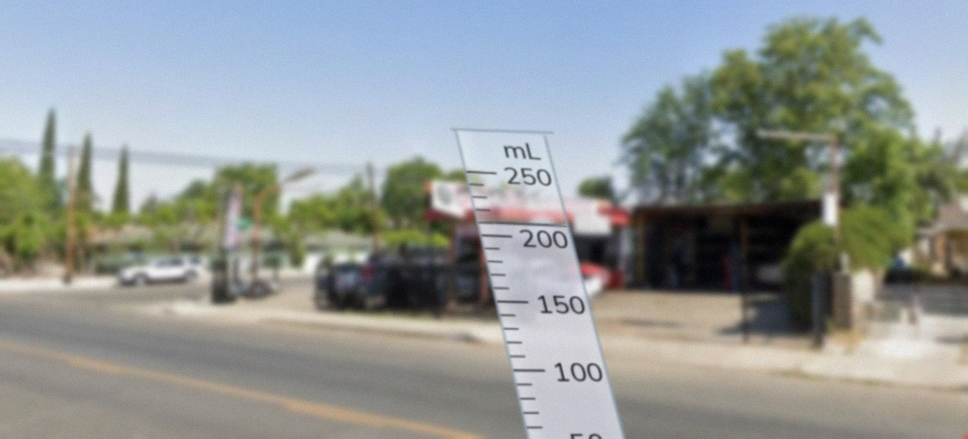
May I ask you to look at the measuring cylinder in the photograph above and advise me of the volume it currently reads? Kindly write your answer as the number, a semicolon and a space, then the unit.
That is 210; mL
